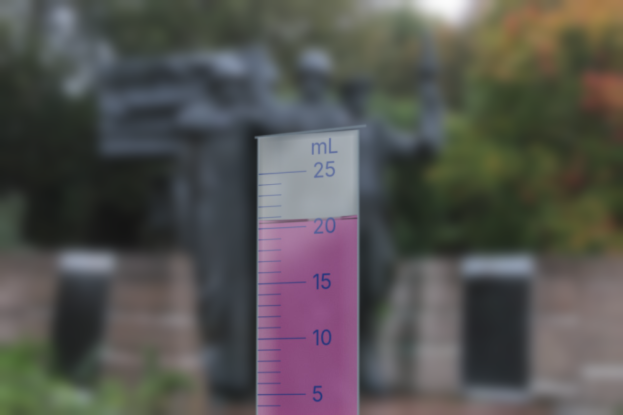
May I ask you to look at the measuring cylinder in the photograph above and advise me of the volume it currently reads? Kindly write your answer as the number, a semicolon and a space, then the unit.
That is 20.5; mL
